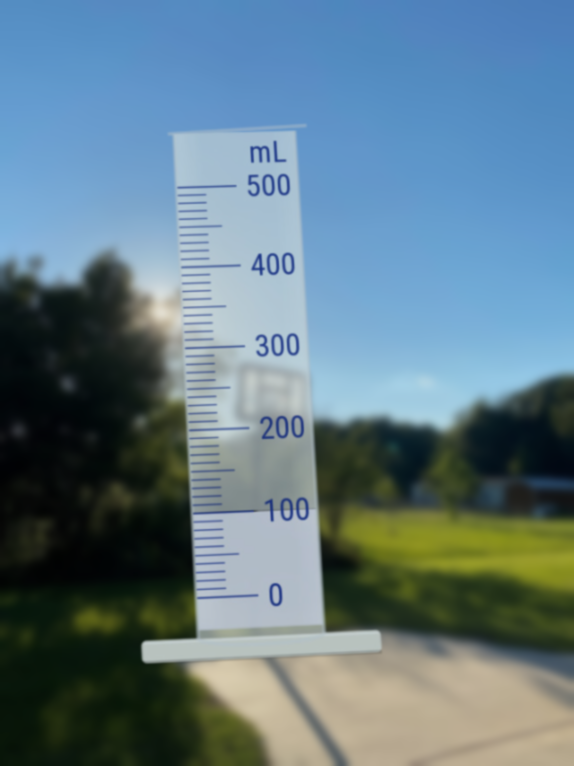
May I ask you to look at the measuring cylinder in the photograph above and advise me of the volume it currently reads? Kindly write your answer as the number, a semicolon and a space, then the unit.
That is 100; mL
